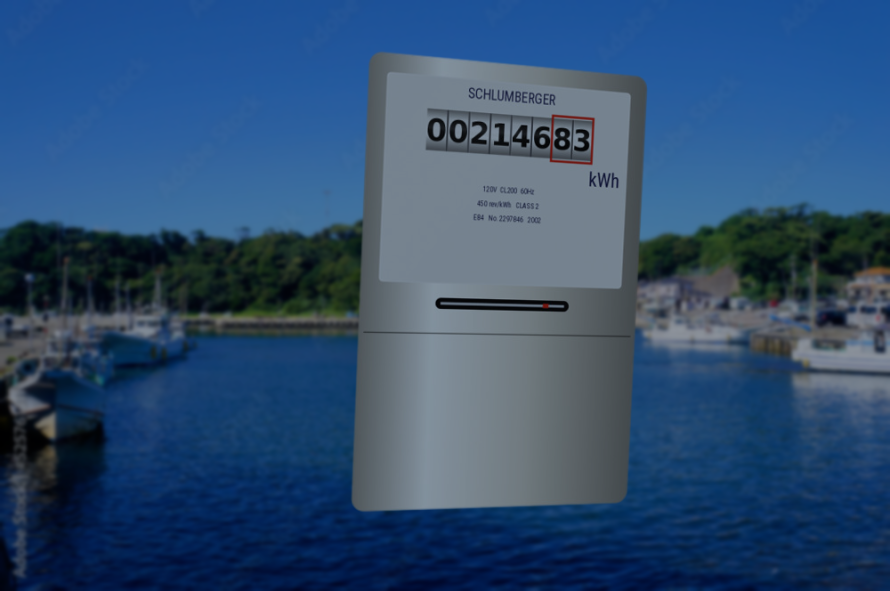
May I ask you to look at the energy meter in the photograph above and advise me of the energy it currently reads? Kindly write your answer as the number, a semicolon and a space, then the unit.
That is 2146.83; kWh
